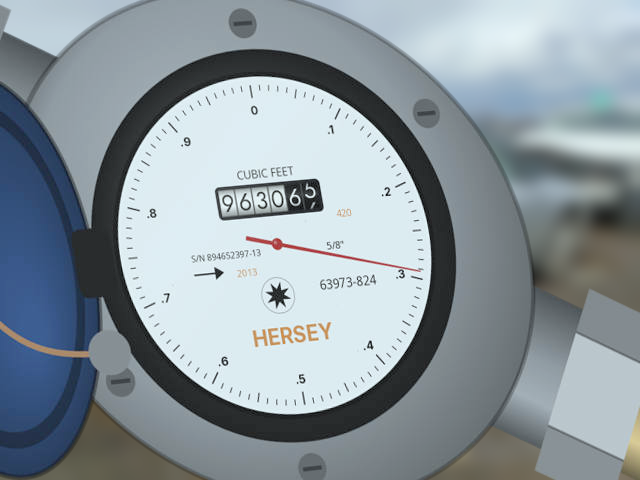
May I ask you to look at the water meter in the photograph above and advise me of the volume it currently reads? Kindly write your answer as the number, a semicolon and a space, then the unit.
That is 963065.29; ft³
